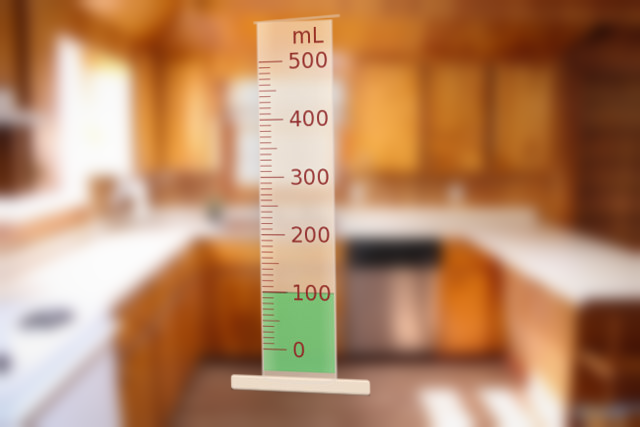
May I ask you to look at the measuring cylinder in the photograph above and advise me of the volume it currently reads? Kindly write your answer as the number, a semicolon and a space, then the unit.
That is 100; mL
